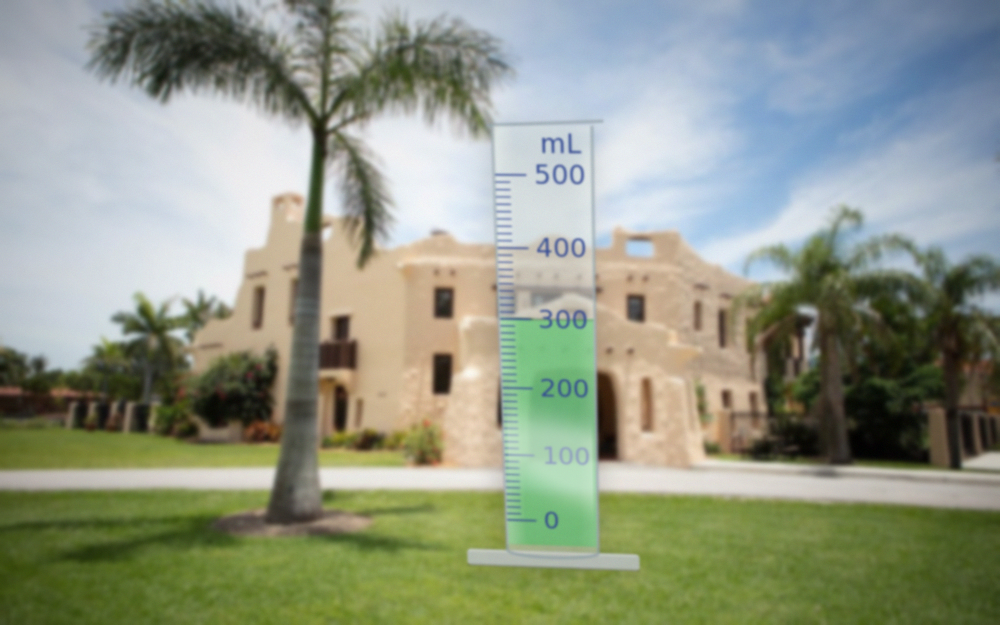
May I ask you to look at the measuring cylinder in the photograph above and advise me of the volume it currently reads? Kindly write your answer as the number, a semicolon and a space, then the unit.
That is 300; mL
